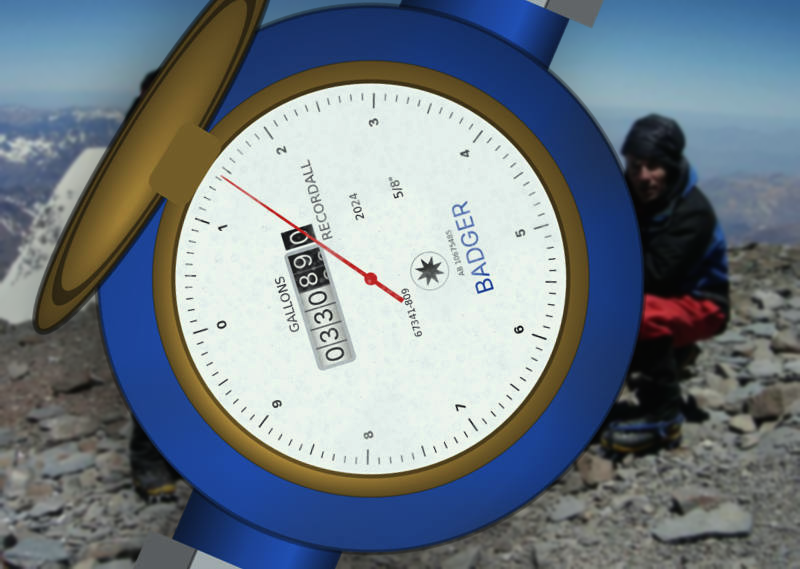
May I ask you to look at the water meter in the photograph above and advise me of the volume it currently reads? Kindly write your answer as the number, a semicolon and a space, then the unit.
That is 330891.4; gal
